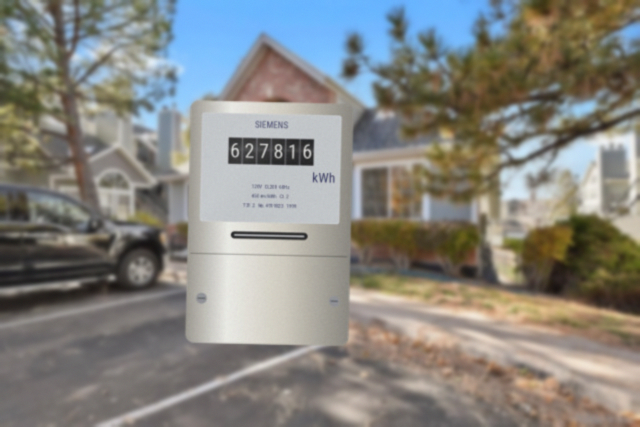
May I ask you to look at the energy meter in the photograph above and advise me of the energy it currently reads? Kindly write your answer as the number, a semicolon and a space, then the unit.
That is 627816; kWh
